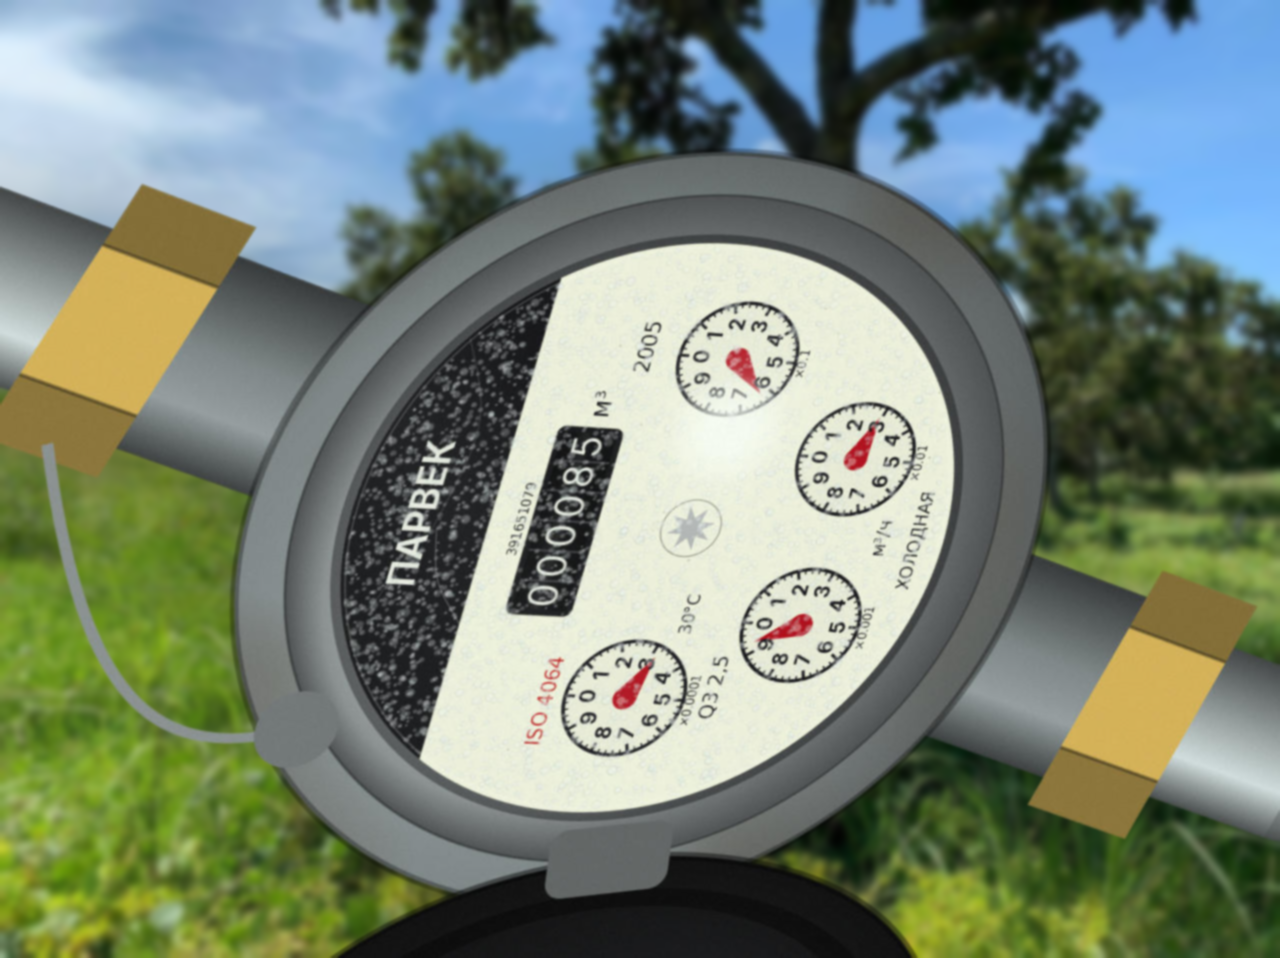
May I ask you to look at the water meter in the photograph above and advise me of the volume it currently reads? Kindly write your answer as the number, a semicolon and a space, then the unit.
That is 85.6293; m³
